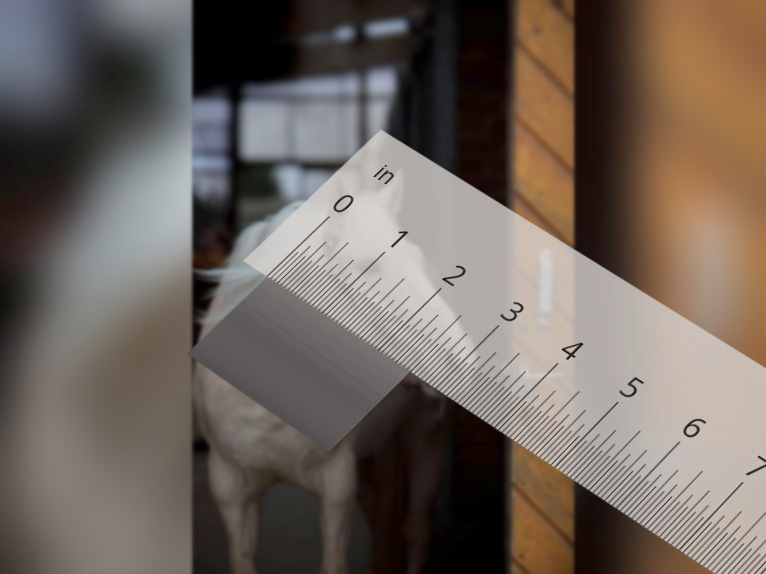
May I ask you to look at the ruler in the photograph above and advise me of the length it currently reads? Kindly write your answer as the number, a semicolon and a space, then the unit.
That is 2.5625; in
